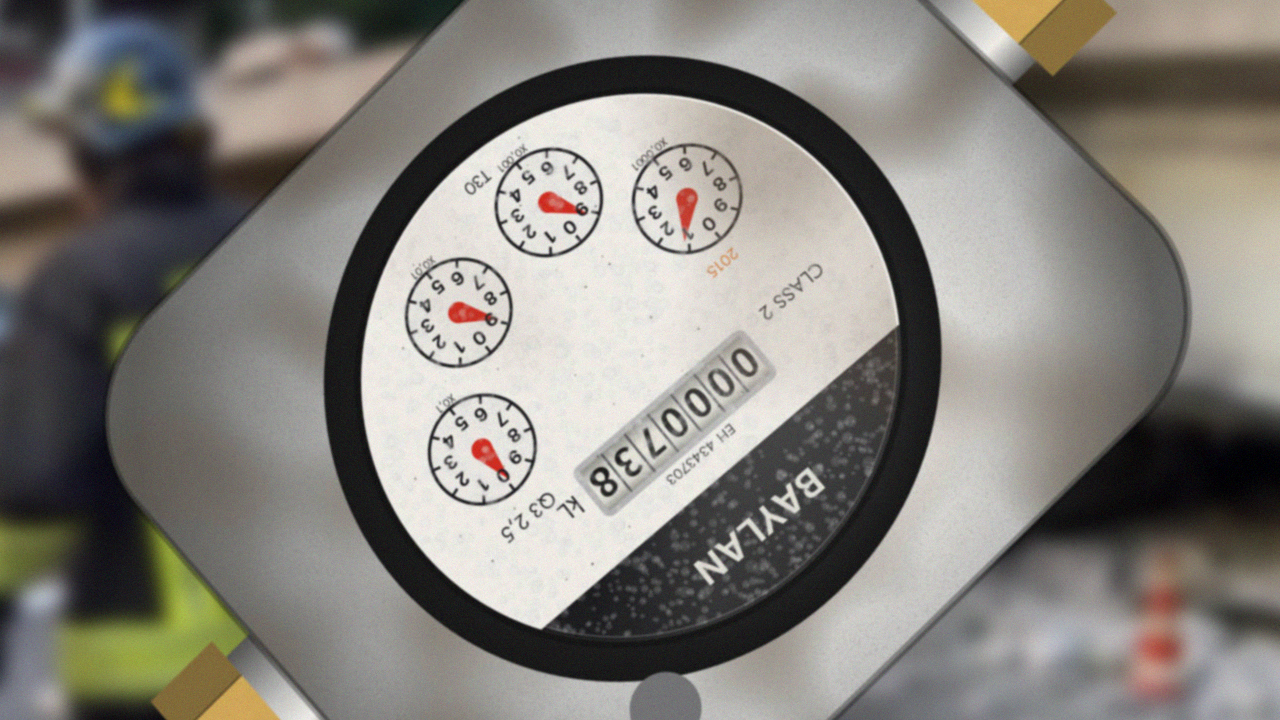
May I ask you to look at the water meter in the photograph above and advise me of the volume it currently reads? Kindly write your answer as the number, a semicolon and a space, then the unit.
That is 737.9891; kL
